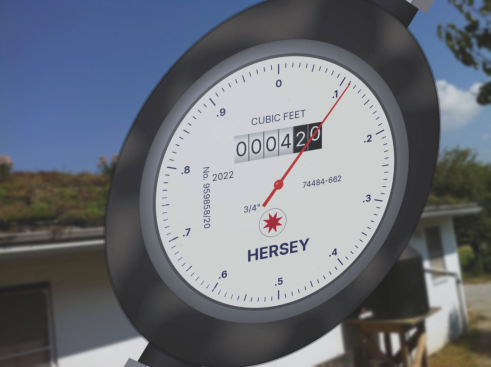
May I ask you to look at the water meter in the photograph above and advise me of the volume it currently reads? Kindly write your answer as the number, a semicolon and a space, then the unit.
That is 420.11; ft³
